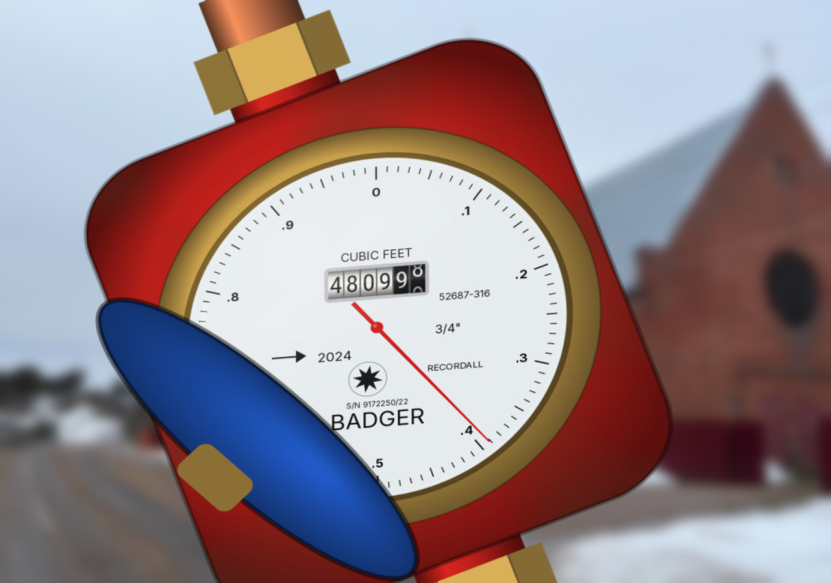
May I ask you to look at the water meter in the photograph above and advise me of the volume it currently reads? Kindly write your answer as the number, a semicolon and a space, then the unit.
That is 480998.39; ft³
